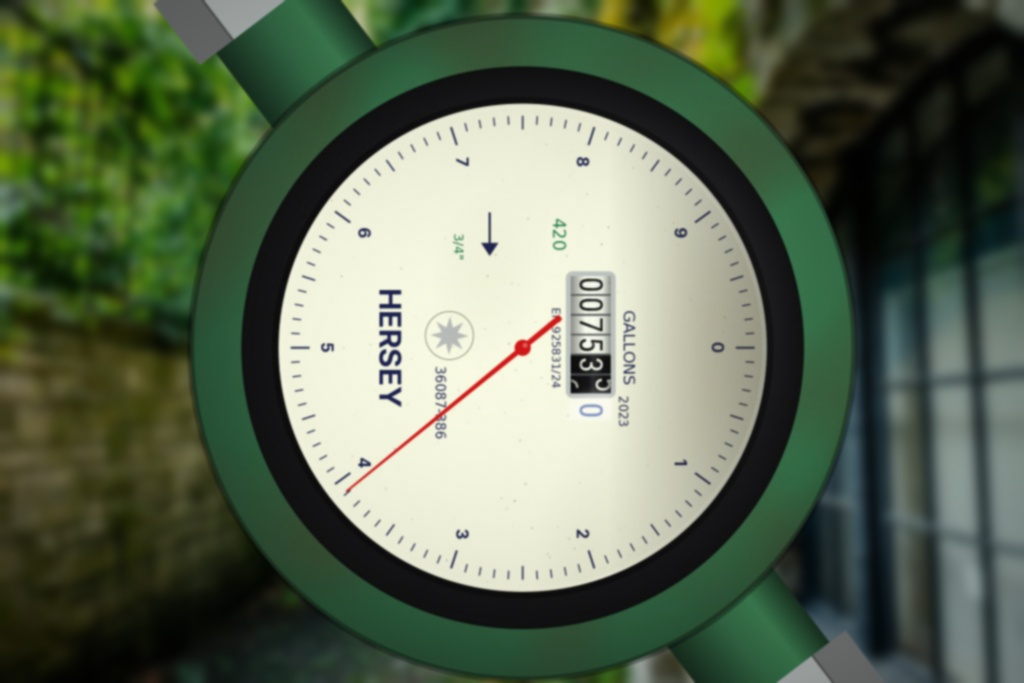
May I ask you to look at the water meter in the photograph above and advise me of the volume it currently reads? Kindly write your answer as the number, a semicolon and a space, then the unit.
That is 75353.9; gal
